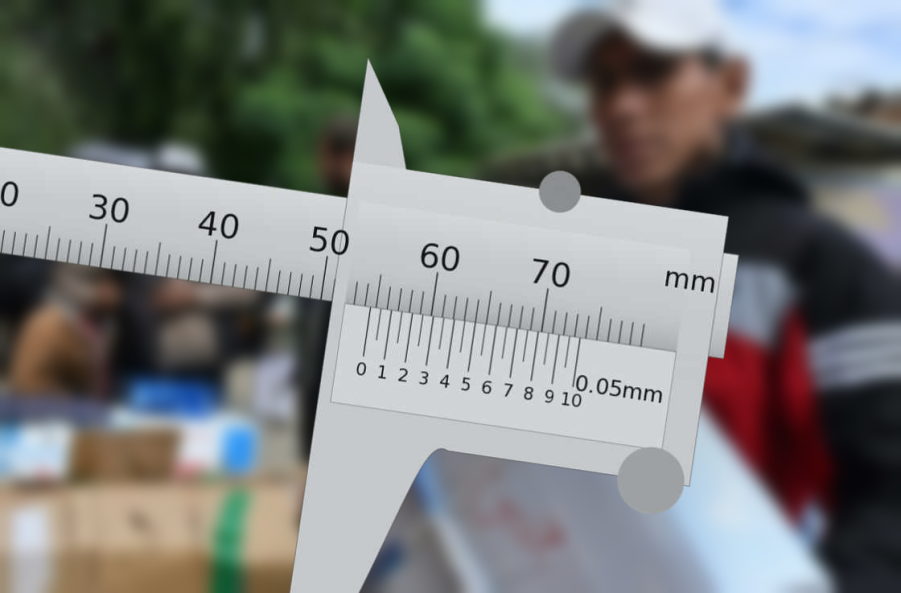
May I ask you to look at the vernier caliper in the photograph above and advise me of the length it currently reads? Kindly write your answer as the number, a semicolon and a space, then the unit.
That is 54.5; mm
